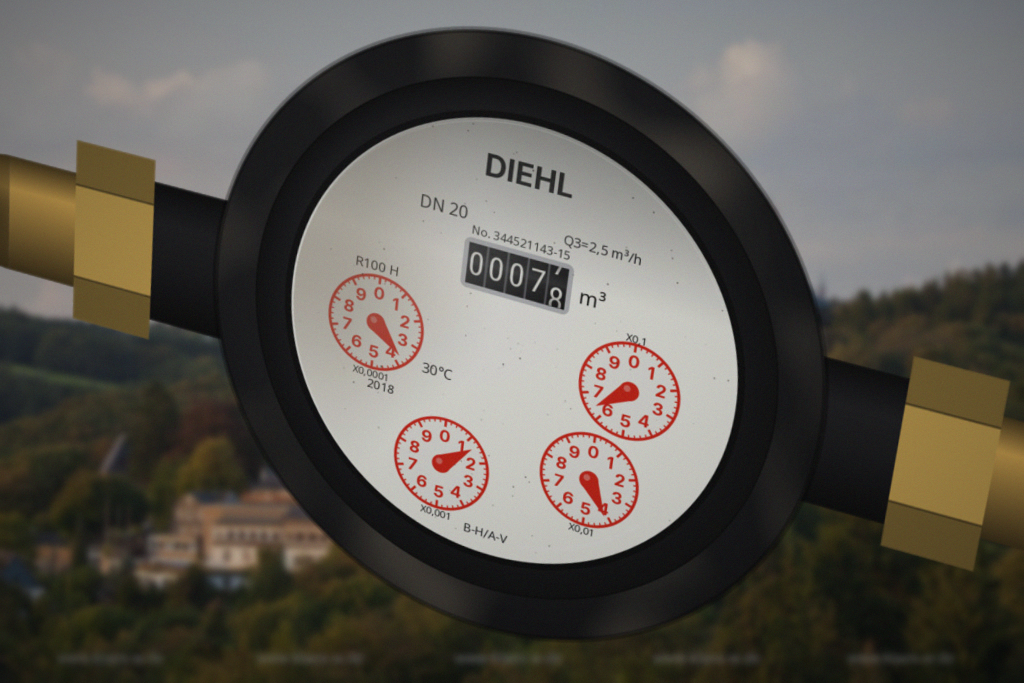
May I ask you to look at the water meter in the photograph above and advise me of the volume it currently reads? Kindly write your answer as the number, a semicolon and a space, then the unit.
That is 77.6413; m³
